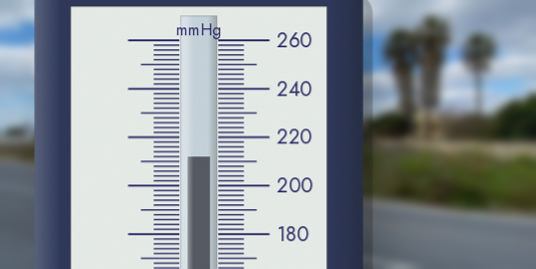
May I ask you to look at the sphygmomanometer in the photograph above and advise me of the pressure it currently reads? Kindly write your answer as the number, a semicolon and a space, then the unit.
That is 212; mmHg
